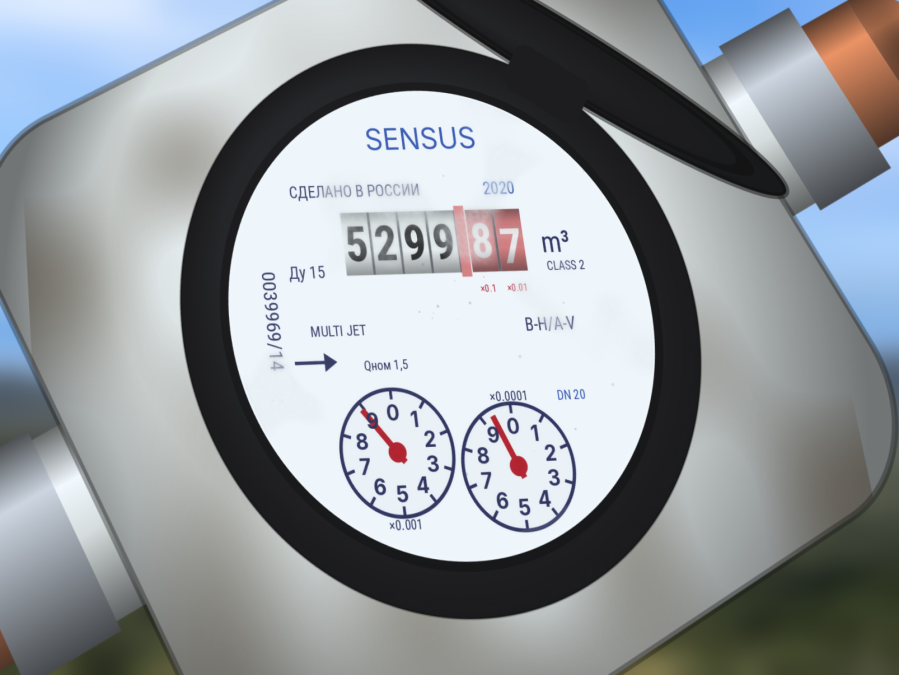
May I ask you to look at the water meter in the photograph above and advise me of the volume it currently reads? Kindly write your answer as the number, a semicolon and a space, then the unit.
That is 5299.8689; m³
